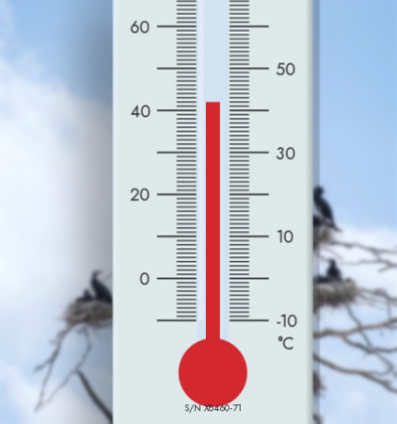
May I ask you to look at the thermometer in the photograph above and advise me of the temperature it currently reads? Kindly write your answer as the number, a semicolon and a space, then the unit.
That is 42; °C
